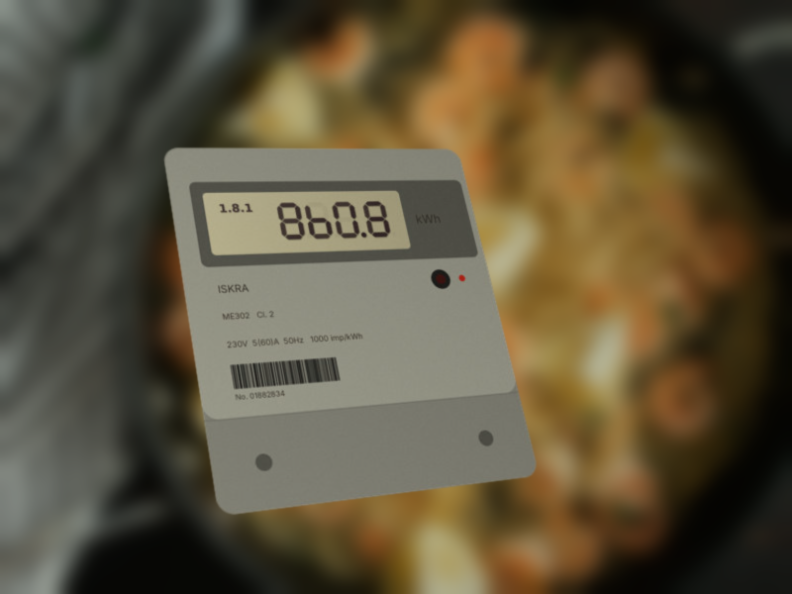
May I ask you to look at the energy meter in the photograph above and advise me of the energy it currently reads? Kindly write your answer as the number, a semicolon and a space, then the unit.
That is 860.8; kWh
